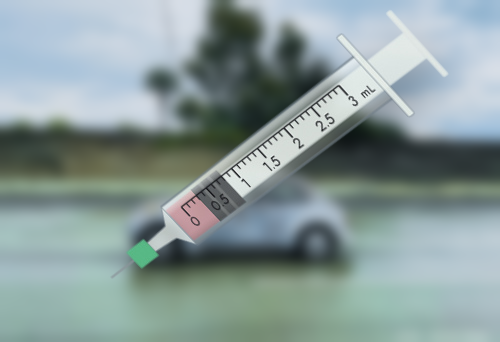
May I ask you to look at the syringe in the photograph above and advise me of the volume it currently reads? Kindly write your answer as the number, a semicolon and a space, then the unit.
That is 0.3; mL
